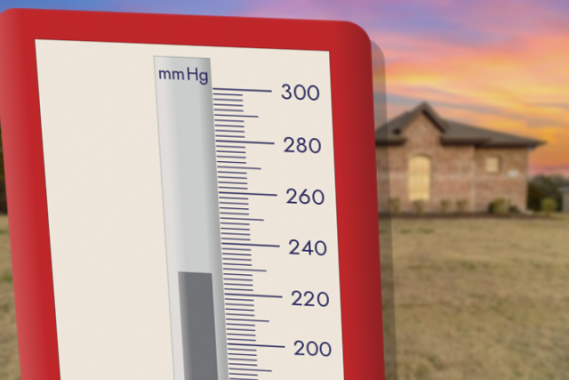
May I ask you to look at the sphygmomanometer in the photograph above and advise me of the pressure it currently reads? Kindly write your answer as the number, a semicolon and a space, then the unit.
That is 228; mmHg
